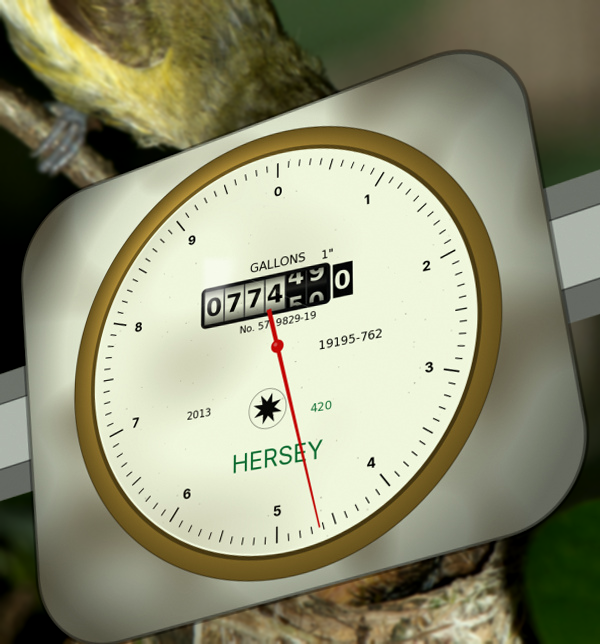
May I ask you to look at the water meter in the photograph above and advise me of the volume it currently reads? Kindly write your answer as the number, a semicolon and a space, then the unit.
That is 774494.6; gal
